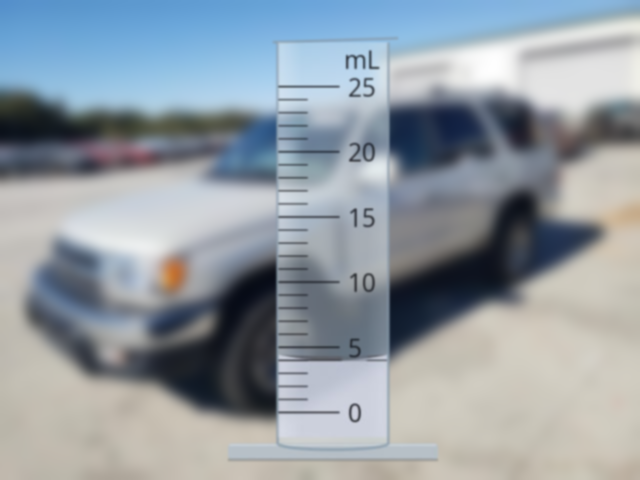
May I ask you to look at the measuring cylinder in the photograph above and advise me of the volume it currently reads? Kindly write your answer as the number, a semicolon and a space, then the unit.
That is 4; mL
